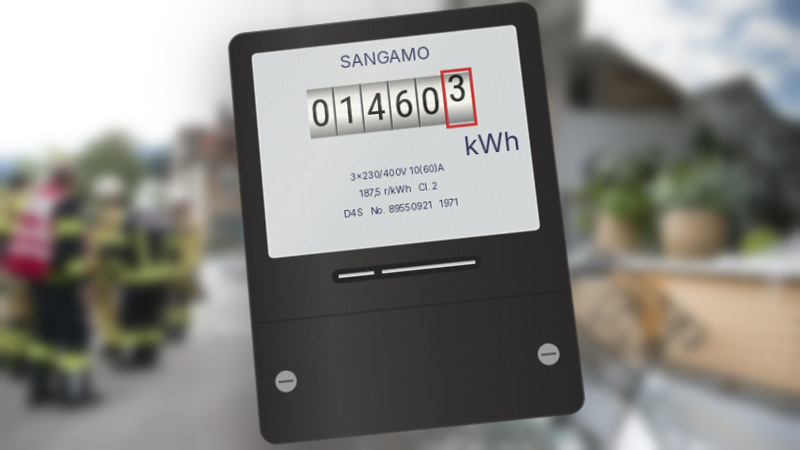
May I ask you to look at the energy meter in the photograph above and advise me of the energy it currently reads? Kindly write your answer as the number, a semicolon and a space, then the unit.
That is 1460.3; kWh
